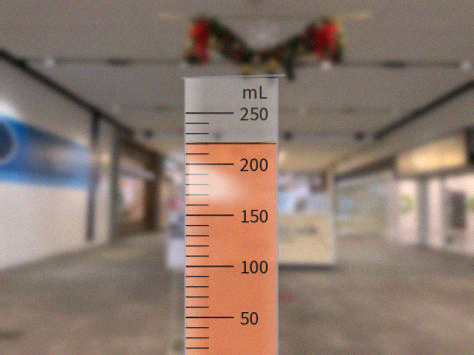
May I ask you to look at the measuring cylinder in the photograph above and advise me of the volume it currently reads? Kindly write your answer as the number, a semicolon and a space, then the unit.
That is 220; mL
